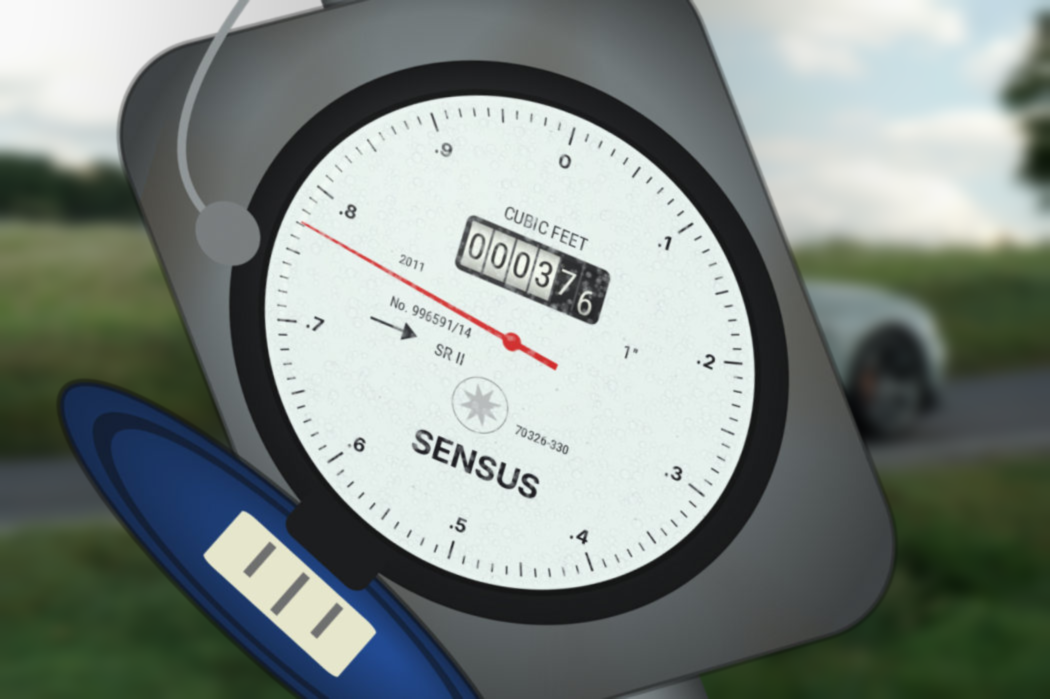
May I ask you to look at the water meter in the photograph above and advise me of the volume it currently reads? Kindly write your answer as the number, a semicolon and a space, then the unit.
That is 375.77; ft³
